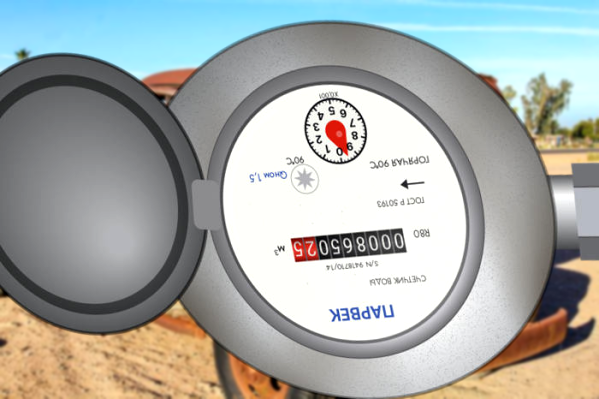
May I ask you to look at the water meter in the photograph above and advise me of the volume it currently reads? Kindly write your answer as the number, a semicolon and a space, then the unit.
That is 8650.249; m³
